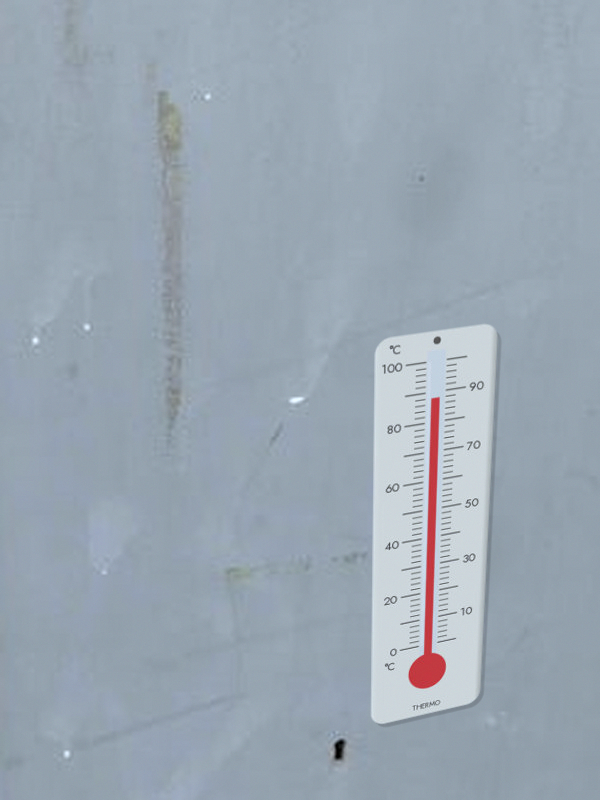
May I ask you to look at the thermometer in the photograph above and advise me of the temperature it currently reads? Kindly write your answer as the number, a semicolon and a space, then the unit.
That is 88; °C
